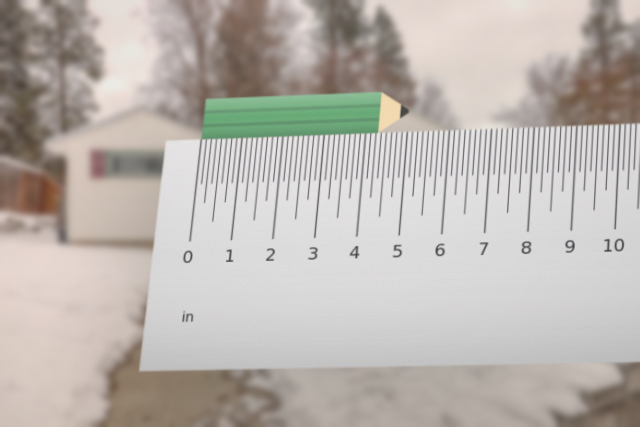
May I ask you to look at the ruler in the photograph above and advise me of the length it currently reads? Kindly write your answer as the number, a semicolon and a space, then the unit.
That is 5; in
